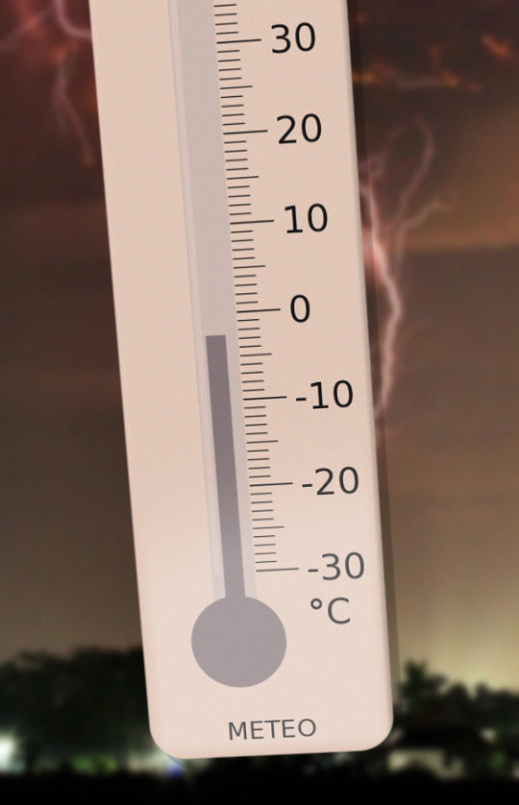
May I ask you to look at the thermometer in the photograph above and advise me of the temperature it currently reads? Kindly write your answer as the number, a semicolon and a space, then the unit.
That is -2.5; °C
